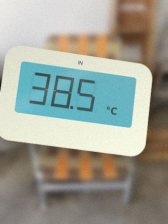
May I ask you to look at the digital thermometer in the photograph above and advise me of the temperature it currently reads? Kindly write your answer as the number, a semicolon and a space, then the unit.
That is 38.5; °C
